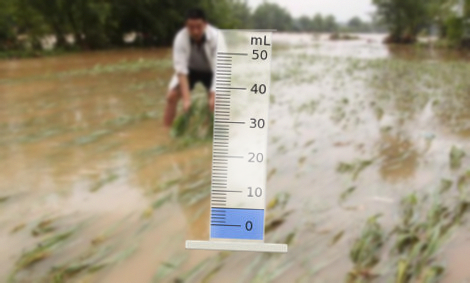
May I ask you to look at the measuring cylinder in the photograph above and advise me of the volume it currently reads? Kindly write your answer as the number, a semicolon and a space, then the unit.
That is 5; mL
